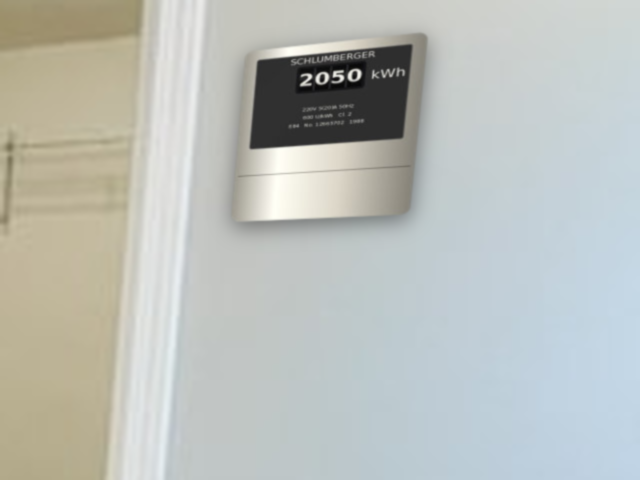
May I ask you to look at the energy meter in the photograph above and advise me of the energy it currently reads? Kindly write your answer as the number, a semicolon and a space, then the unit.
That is 2050; kWh
